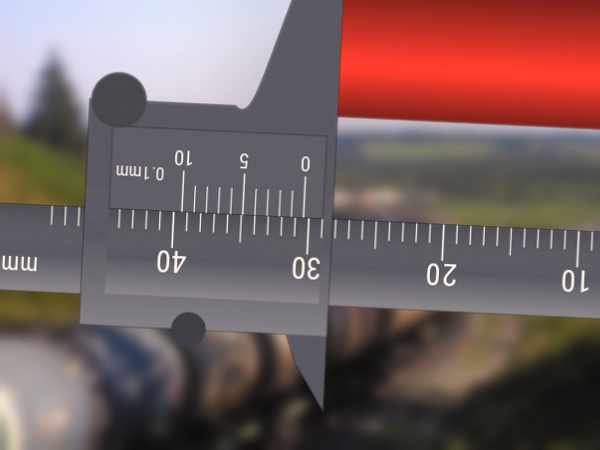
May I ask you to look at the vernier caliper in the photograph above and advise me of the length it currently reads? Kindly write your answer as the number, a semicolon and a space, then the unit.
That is 30.4; mm
